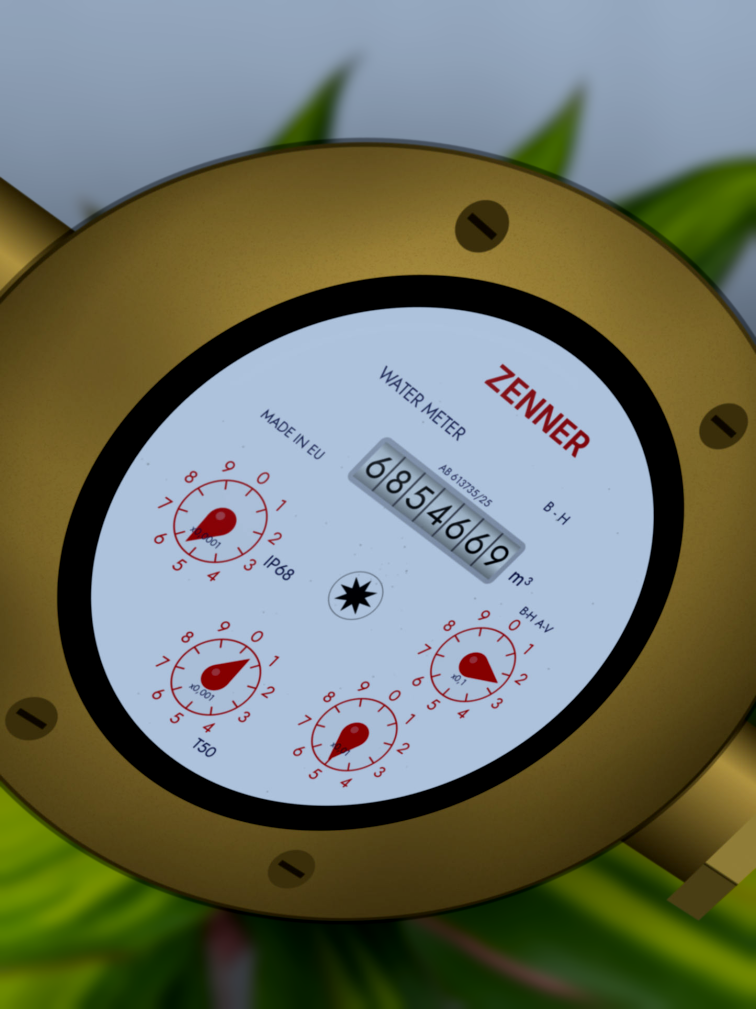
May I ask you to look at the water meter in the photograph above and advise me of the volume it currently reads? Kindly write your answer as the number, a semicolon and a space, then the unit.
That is 6854669.2505; m³
